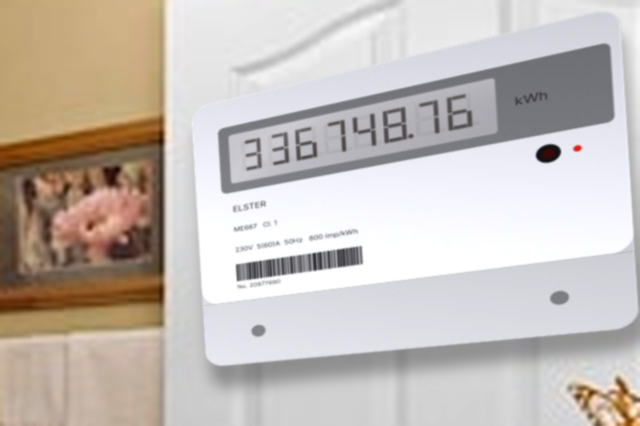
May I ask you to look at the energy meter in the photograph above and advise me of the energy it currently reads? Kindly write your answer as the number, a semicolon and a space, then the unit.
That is 336748.76; kWh
